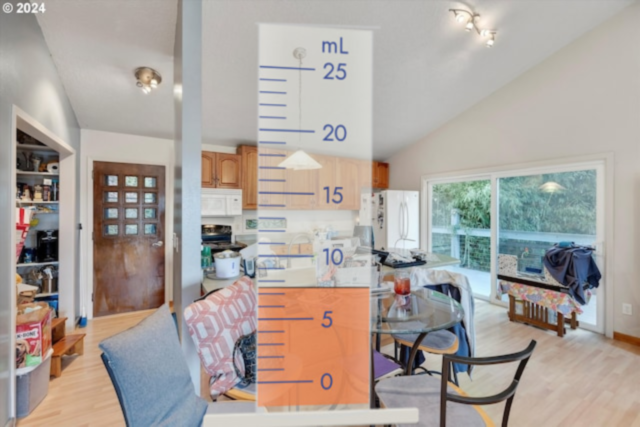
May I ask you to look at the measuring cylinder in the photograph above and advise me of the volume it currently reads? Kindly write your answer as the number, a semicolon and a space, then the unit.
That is 7.5; mL
